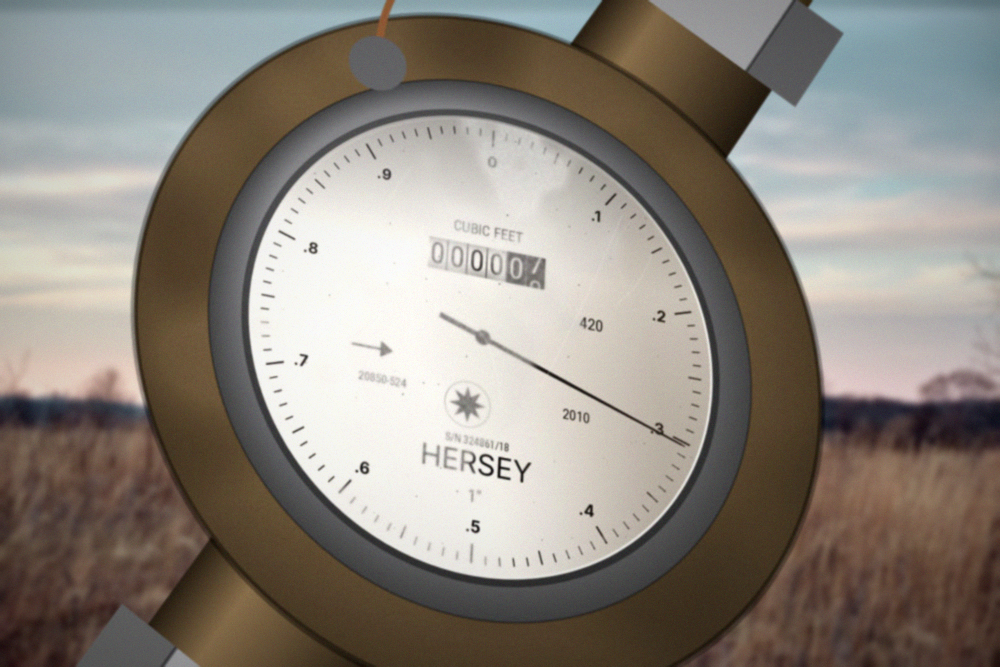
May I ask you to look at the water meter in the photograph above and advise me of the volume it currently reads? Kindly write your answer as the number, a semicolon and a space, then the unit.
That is 7.30; ft³
